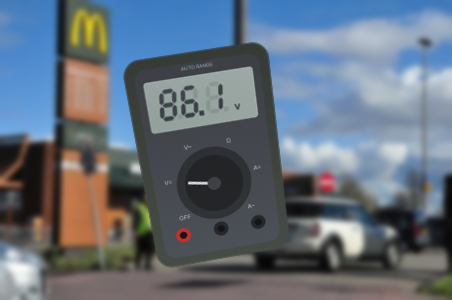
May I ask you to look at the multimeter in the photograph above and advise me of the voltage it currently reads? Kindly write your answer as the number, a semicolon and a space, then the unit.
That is 86.1; V
